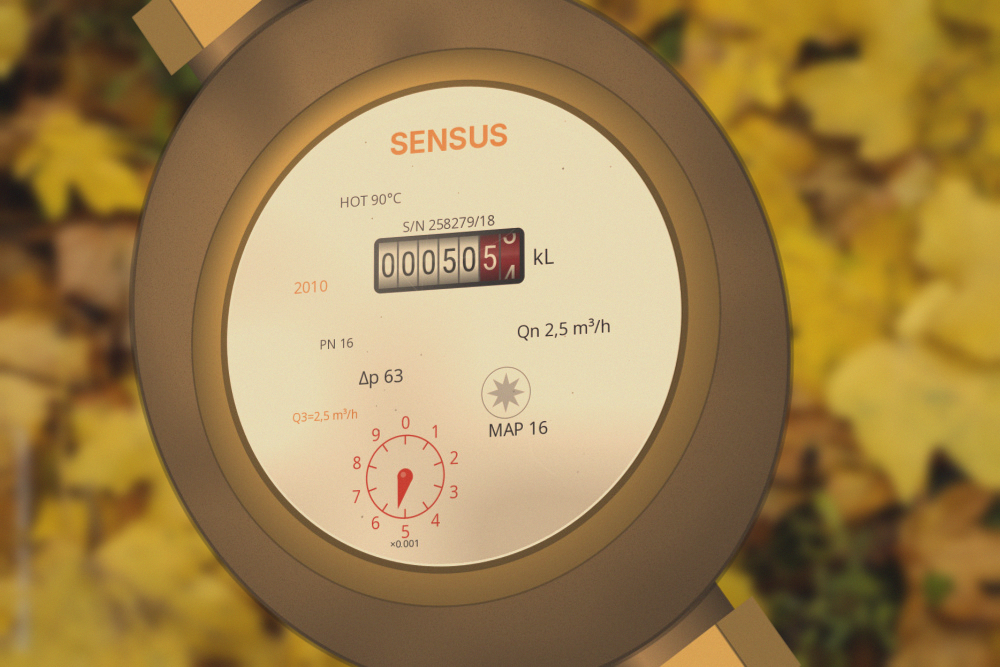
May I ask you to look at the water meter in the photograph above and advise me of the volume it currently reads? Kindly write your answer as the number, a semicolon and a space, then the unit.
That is 50.535; kL
